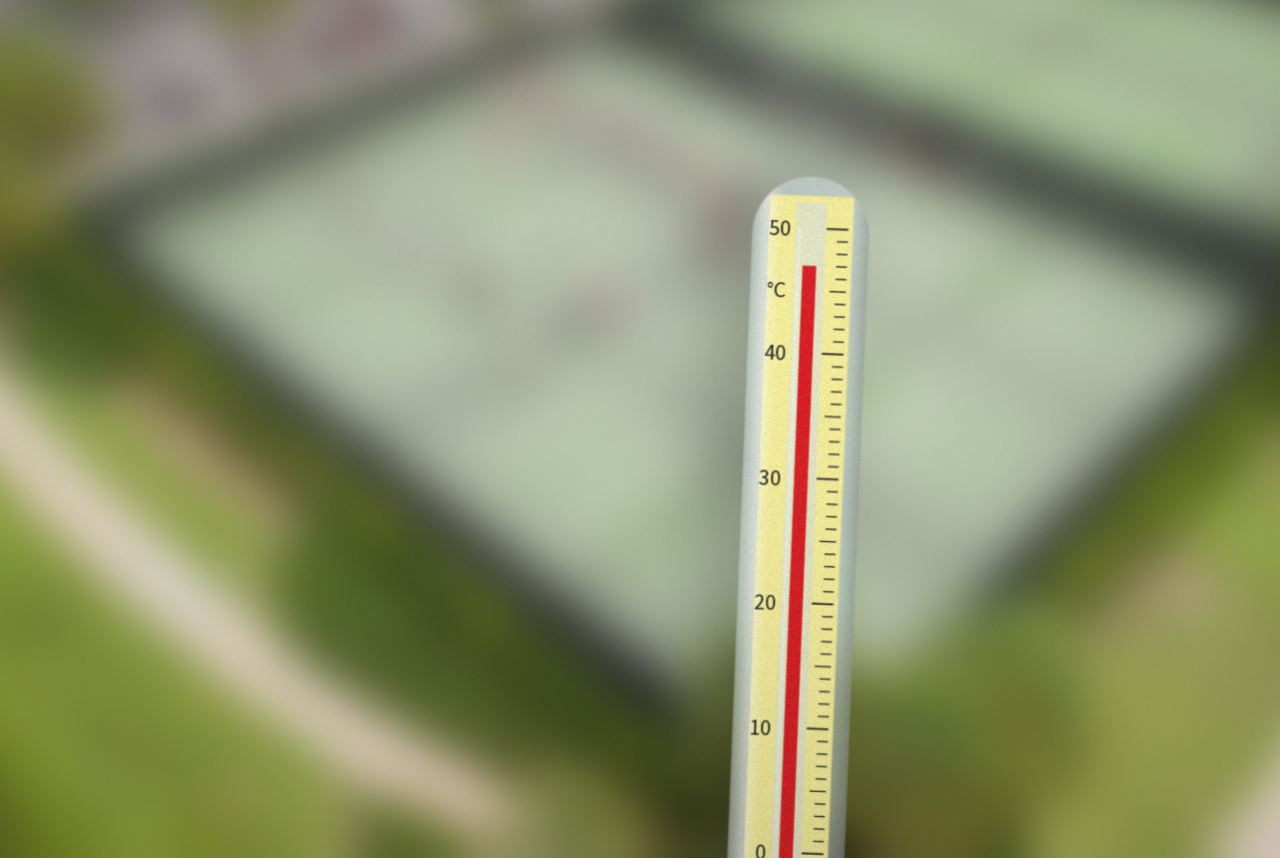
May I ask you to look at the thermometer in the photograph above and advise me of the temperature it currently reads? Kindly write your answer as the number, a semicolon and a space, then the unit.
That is 47; °C
